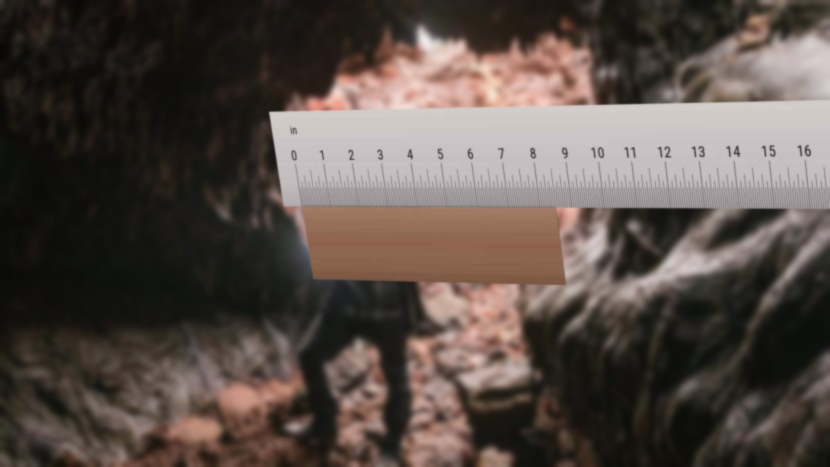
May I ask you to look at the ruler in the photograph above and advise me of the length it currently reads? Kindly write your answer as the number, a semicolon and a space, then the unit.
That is 8.5; in
